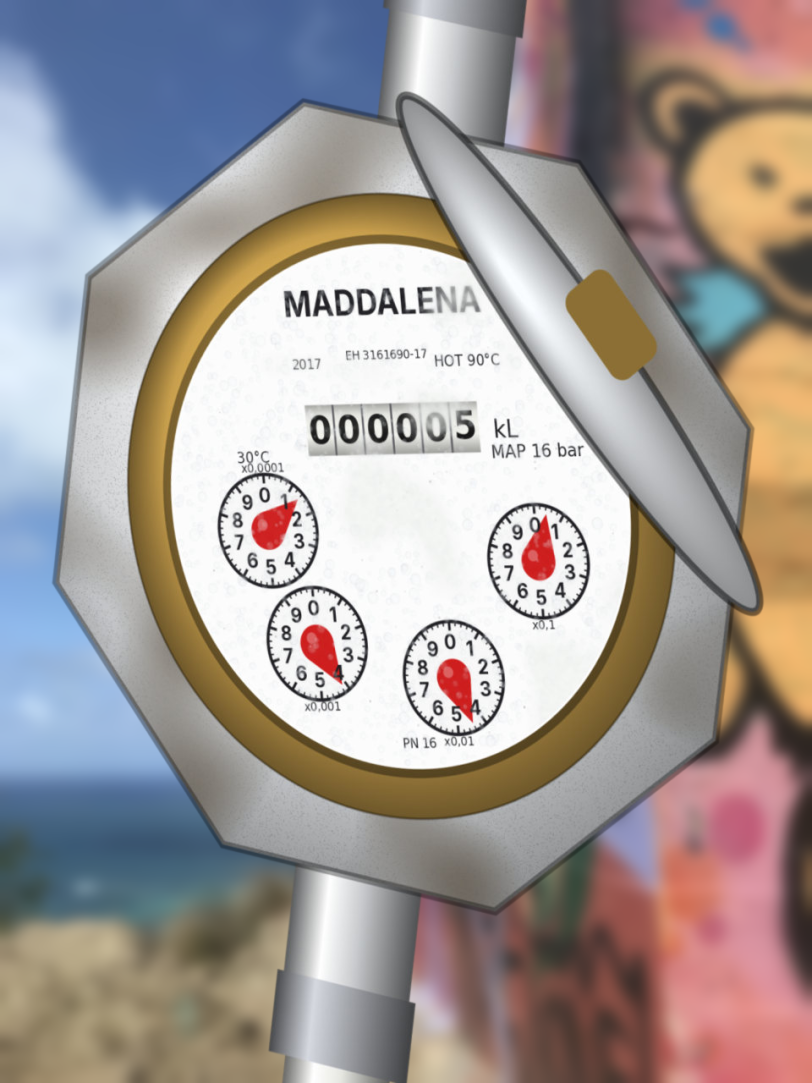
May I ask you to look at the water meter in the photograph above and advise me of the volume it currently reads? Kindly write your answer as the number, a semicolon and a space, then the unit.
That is 5.0441; kL
